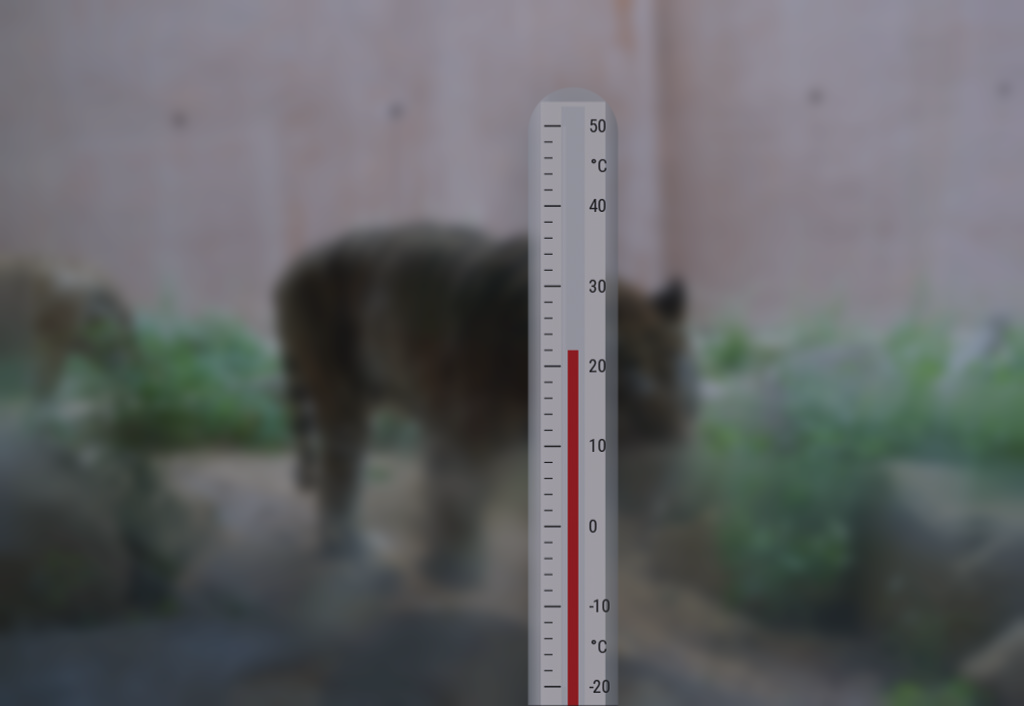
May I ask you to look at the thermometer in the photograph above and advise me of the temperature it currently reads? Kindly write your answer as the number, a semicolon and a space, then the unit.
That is 22; °C
